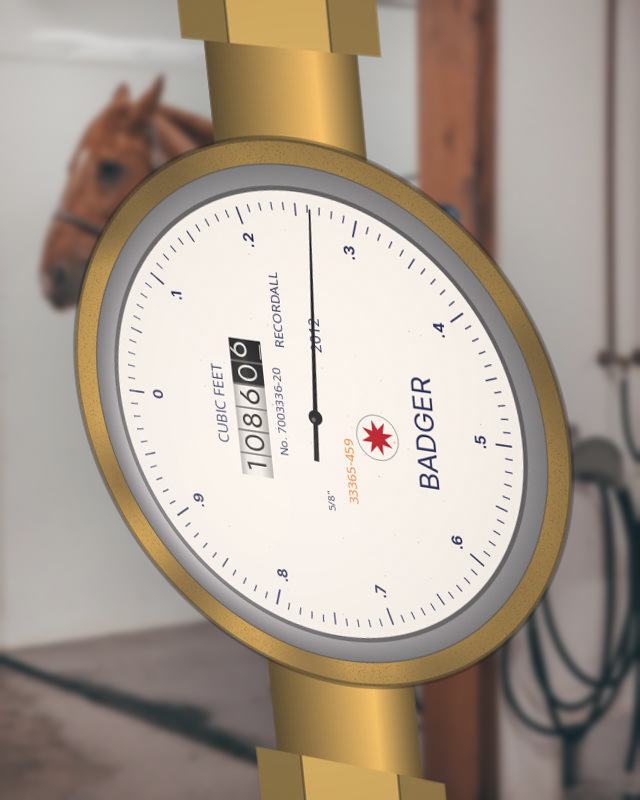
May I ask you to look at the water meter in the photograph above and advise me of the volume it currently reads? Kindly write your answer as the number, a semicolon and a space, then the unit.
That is 108606.26; ft³
